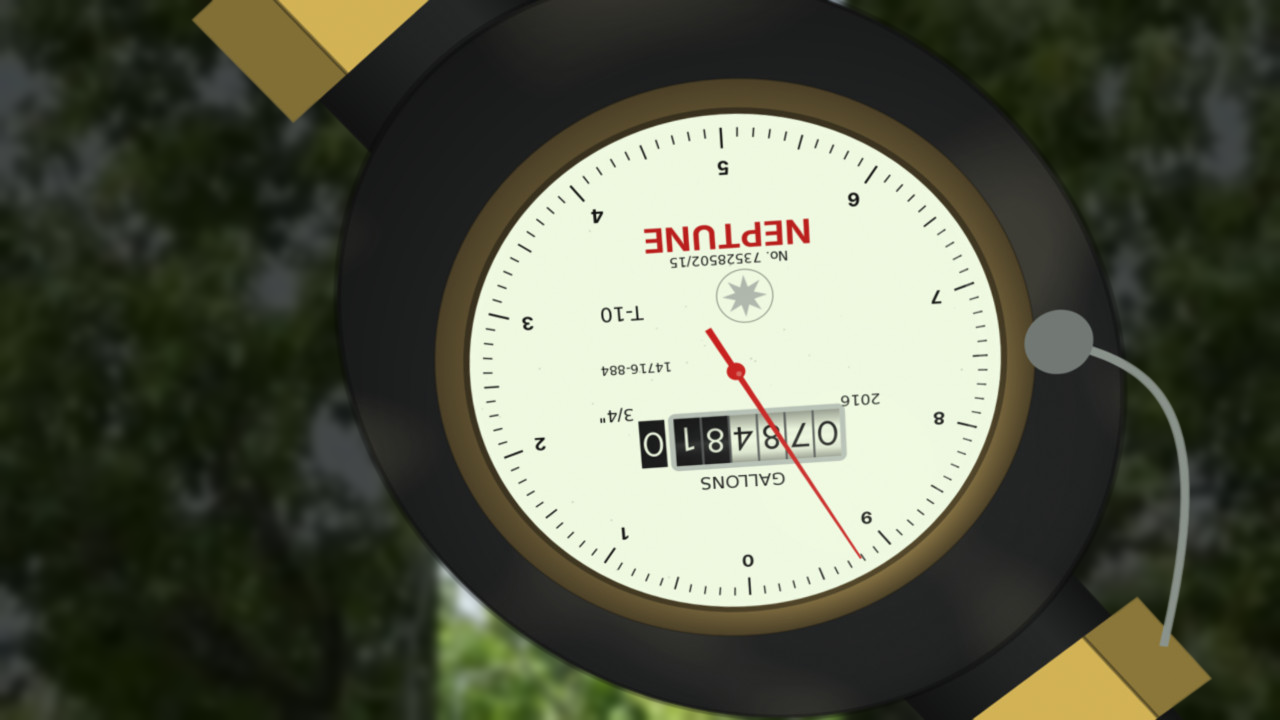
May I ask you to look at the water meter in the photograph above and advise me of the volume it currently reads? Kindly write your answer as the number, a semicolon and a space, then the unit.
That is 784809.2; gal
